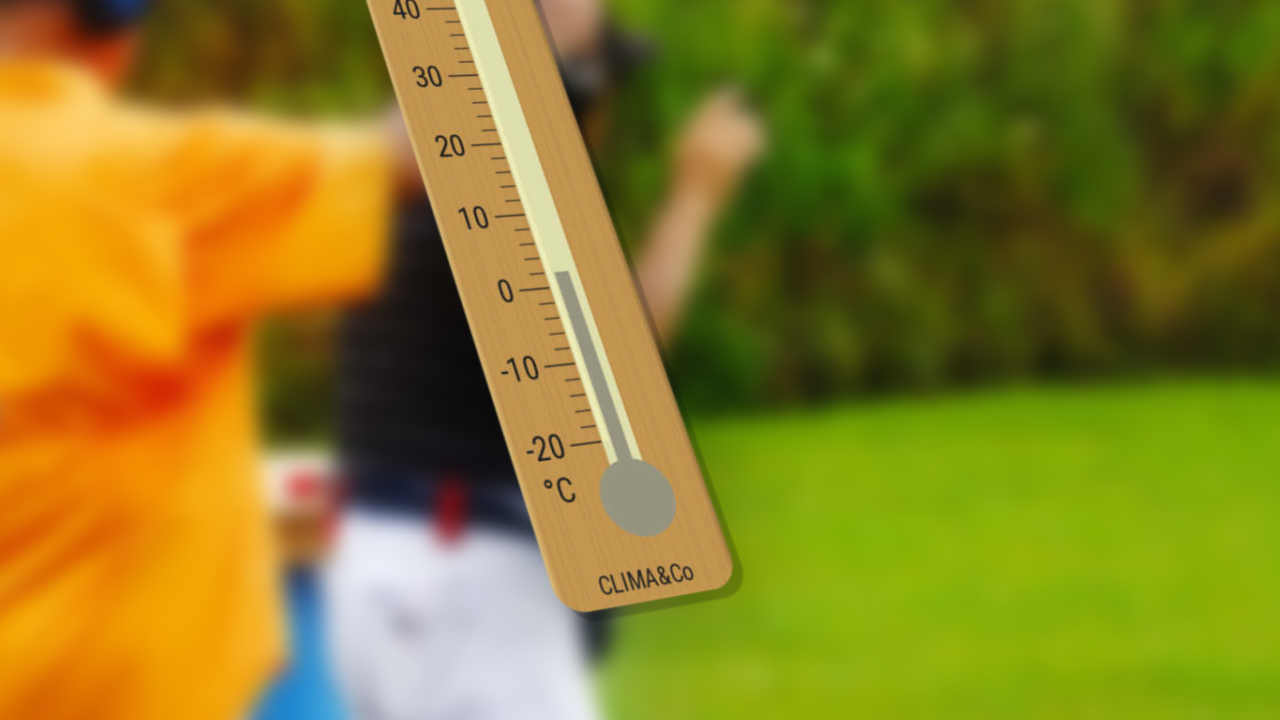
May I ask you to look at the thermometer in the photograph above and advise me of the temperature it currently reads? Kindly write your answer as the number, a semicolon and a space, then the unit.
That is 2; °C
